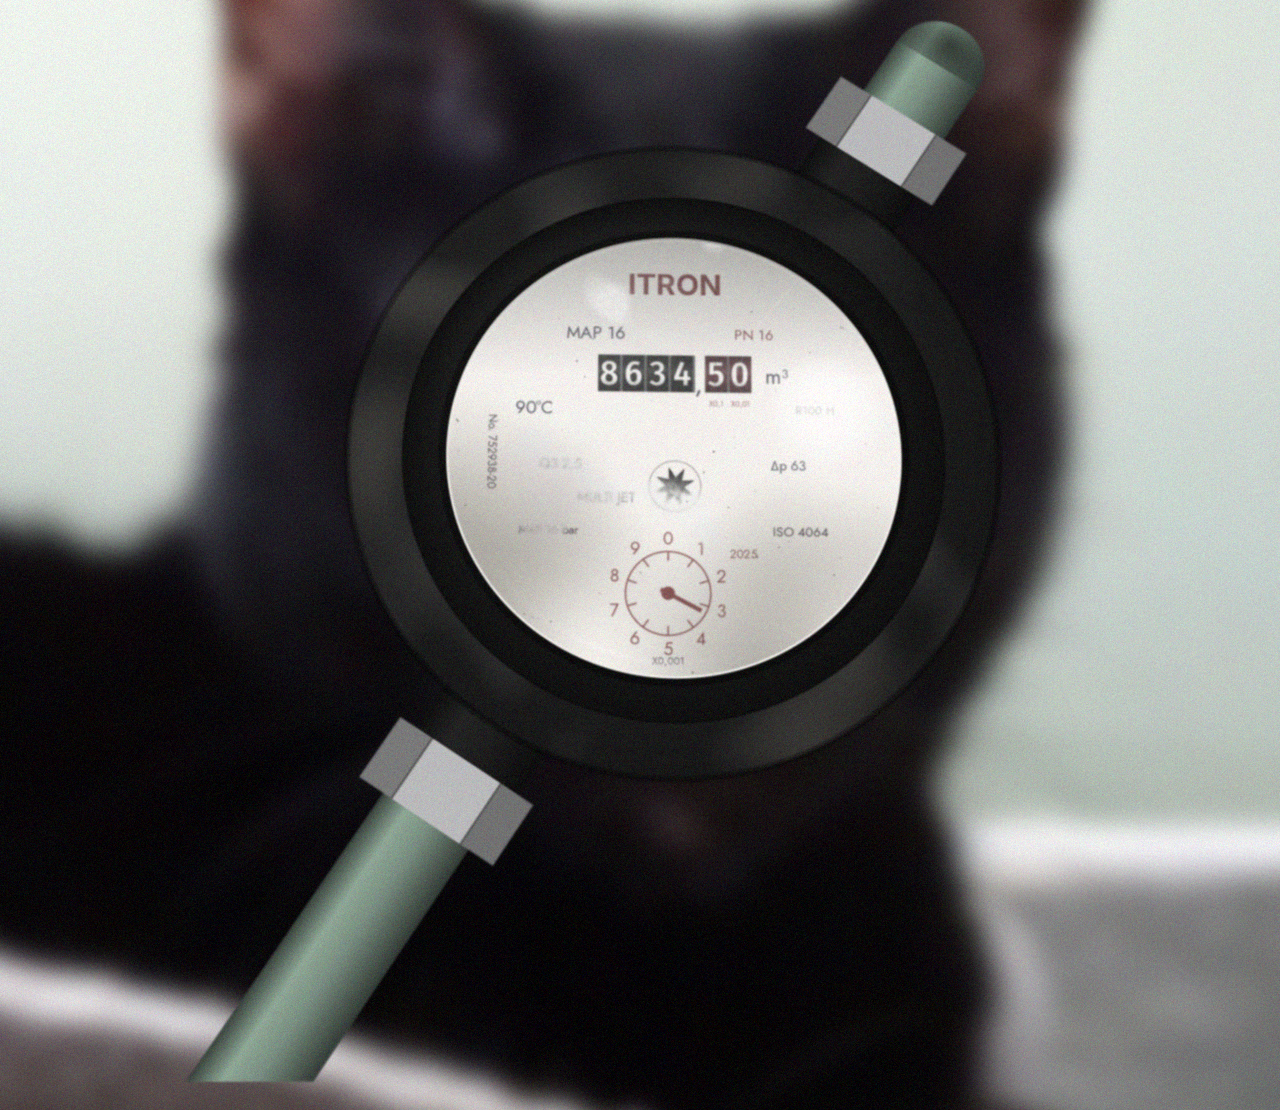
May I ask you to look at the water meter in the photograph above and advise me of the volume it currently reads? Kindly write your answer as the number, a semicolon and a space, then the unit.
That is 8634.503; m³
